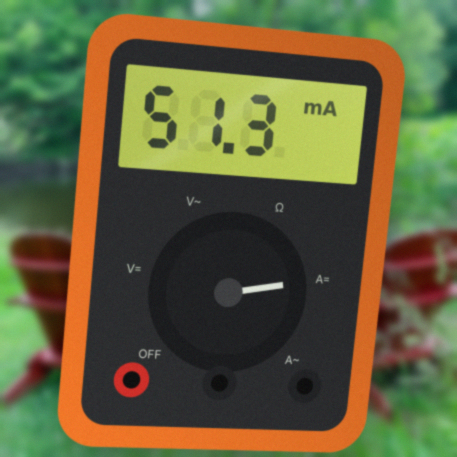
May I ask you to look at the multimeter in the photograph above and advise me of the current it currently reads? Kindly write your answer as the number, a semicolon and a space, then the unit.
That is 51.3; mA
